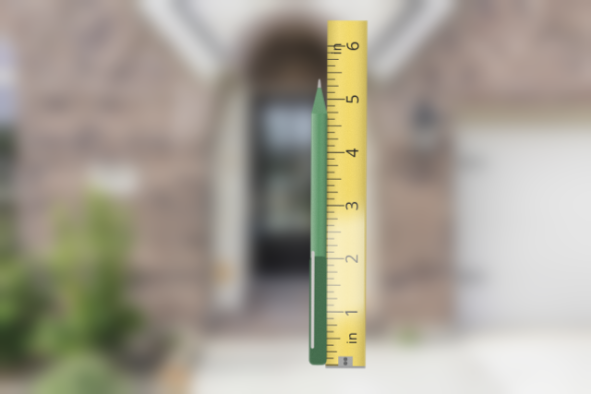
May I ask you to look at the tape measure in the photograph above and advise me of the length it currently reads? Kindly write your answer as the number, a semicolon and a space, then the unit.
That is 5.375; in
